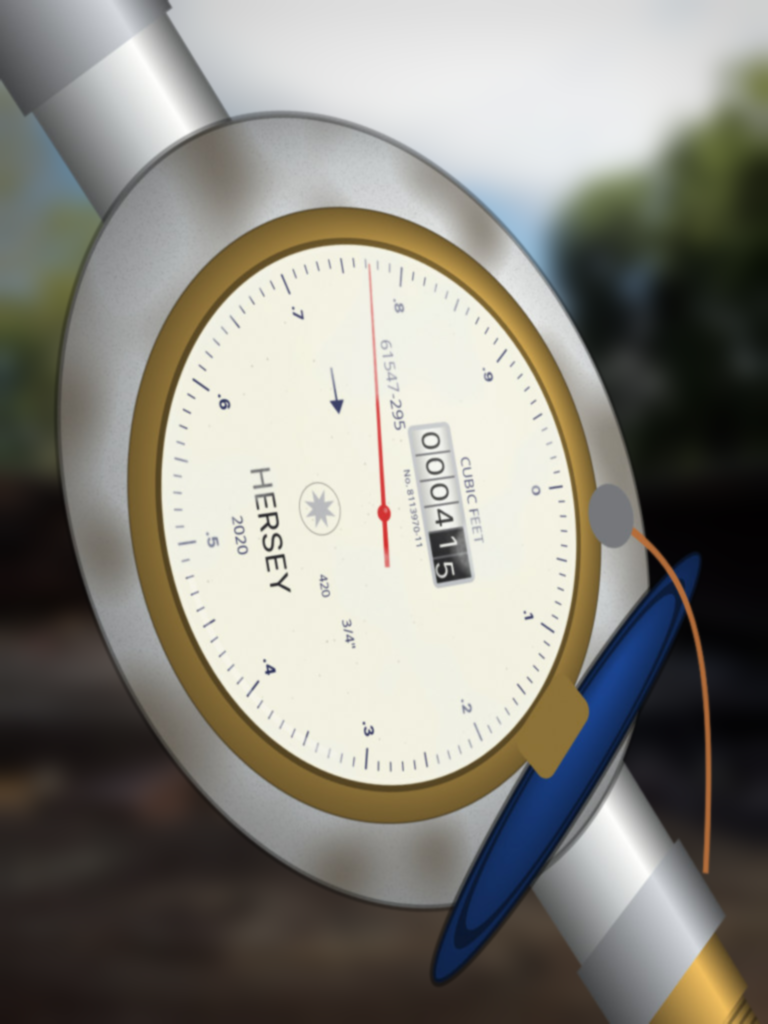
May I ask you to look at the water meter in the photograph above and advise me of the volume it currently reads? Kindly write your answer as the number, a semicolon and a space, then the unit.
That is 414.77; ft³
